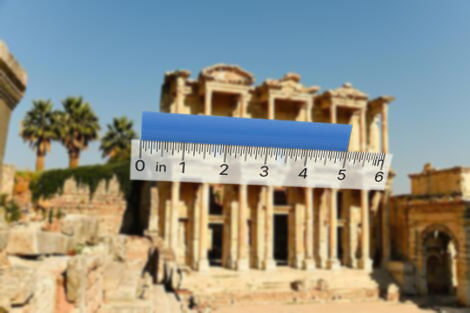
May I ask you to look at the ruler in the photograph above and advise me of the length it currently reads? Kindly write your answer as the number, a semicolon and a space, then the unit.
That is 5; in
